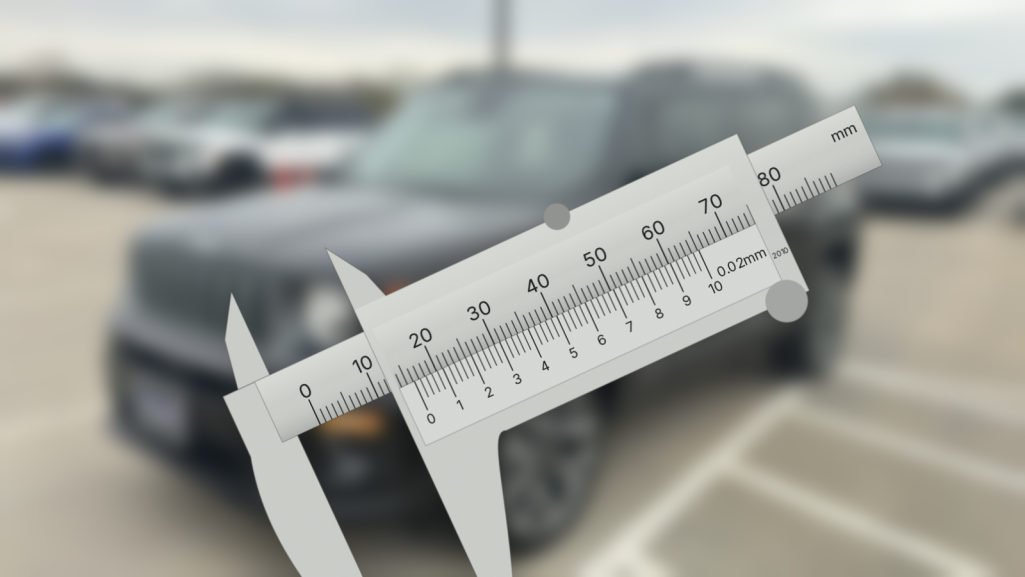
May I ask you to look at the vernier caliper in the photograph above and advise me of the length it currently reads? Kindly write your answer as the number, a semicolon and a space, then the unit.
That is 16.2; mm
